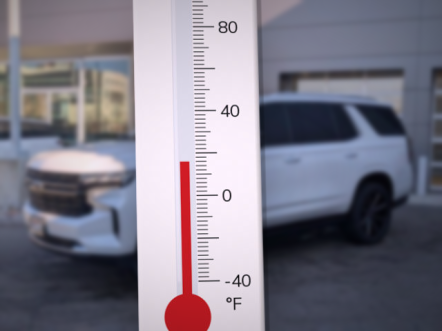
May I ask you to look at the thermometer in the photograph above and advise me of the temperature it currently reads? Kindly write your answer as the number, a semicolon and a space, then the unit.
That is 16; °F
